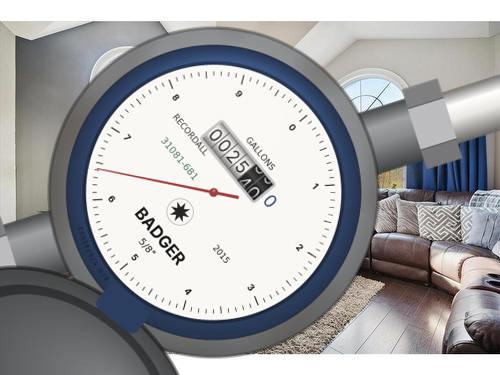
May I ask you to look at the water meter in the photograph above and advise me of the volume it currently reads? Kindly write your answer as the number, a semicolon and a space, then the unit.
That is 25396.4; gal
